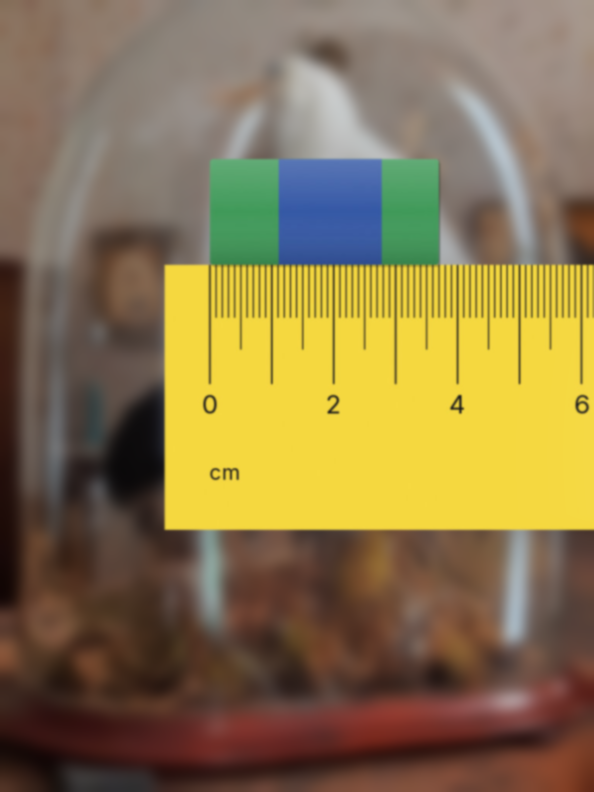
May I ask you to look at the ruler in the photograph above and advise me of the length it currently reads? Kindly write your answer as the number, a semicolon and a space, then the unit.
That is 3.7; cm
